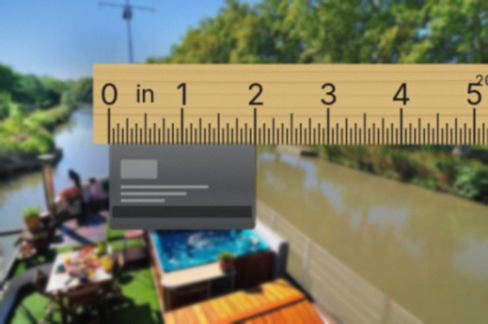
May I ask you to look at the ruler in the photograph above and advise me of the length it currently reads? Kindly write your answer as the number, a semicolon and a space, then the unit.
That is 2; in
